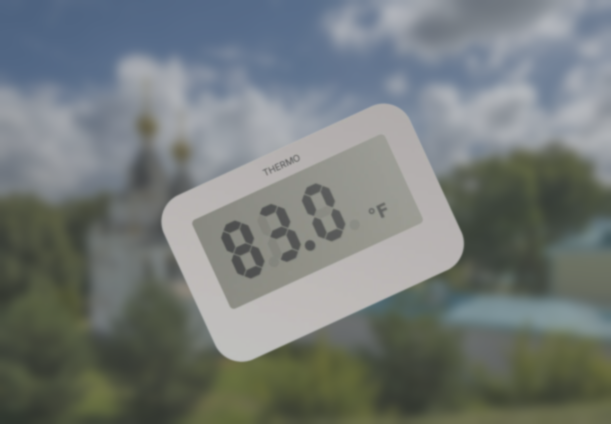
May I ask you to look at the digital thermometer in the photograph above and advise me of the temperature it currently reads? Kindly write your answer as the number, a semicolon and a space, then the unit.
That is 83.0; °F
